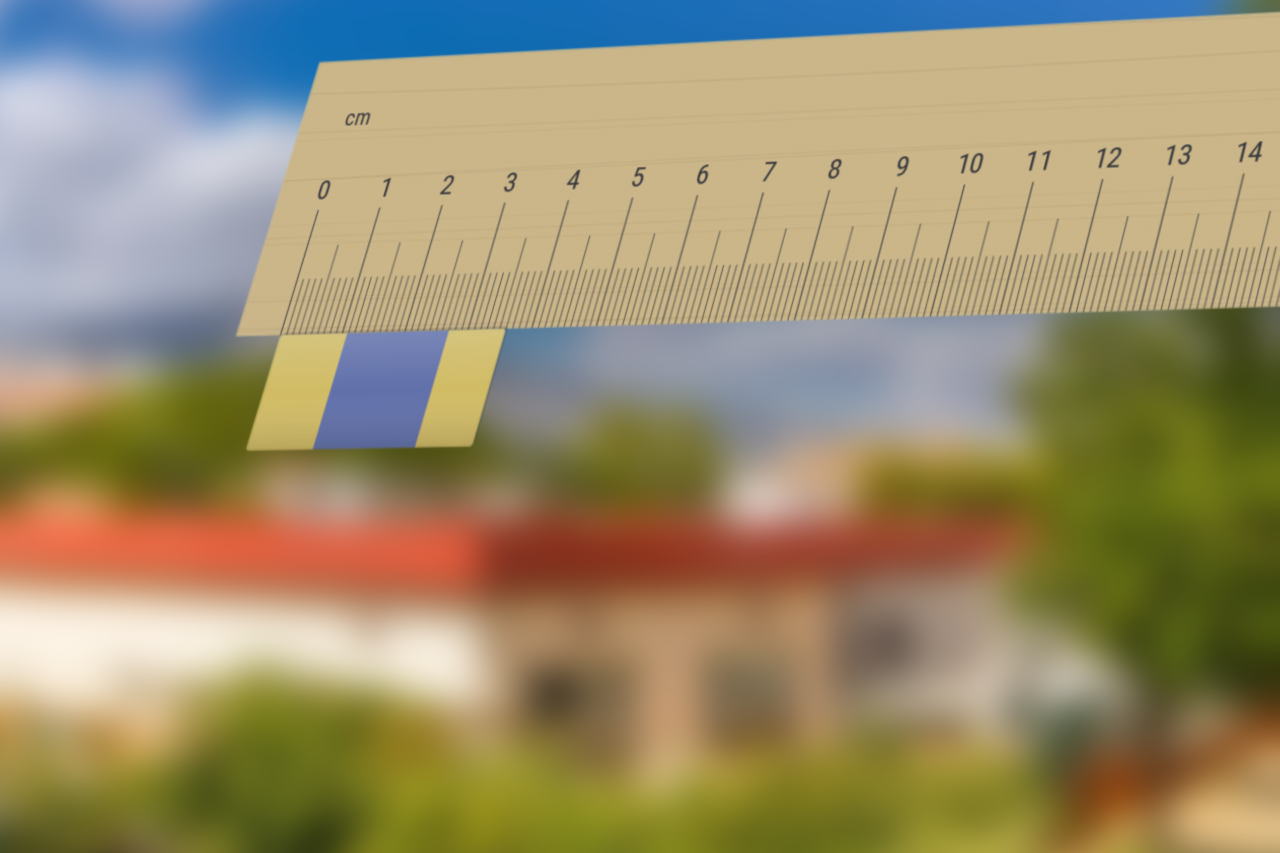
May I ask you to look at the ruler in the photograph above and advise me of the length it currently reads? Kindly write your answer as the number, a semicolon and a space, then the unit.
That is 3.6; cm
